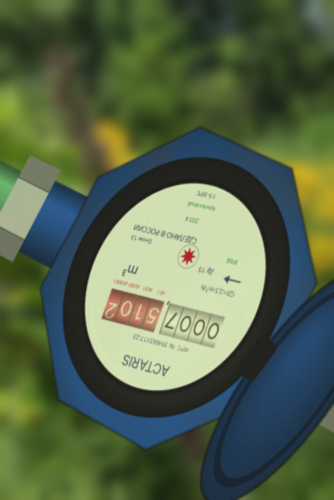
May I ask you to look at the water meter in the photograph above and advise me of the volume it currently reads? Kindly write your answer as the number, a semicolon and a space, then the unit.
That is 7.5102; m³
